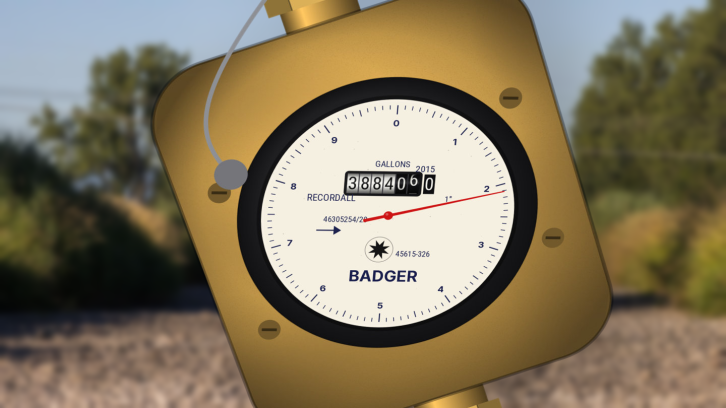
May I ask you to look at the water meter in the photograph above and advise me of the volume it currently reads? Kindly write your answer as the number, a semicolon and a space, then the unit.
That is 3884062.1; gal
